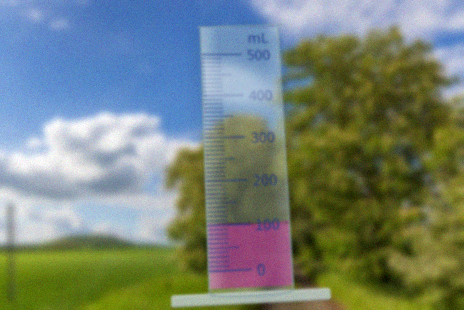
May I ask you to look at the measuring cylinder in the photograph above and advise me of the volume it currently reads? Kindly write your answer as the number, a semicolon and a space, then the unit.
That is 100; mL
